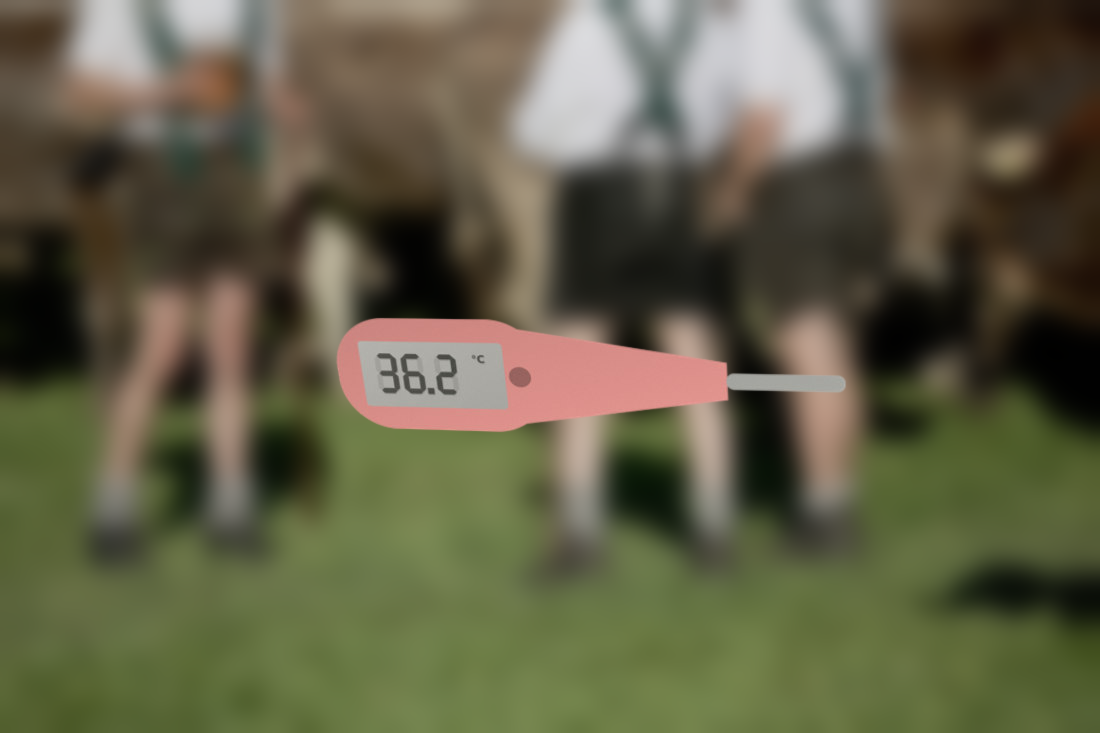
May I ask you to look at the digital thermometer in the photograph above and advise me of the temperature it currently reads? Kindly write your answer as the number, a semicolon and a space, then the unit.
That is 36.2; °C
